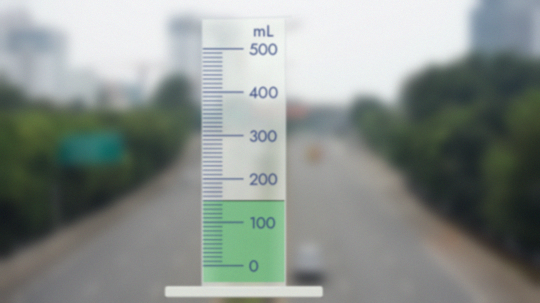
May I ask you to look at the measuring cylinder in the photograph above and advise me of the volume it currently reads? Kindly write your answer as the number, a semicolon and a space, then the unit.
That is 150; mL
